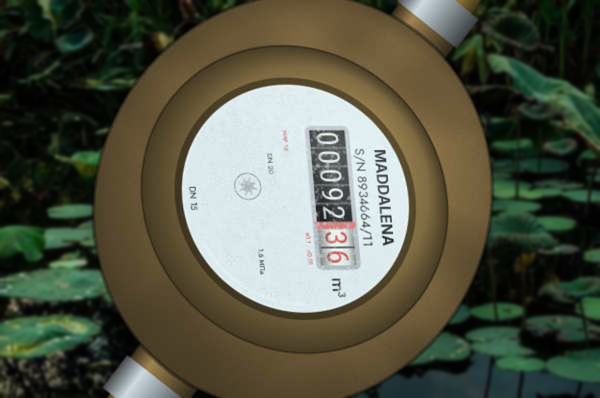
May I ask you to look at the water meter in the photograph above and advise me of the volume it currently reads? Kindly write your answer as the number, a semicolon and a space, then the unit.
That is 92.36; m³
